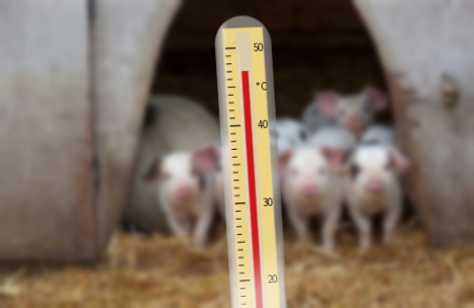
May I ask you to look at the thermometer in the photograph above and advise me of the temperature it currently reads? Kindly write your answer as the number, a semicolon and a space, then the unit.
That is 47; °C
